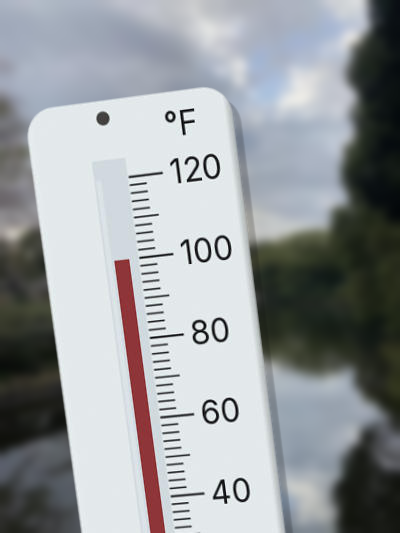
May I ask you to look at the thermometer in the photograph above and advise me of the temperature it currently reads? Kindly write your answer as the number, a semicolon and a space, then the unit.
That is 100; °F
